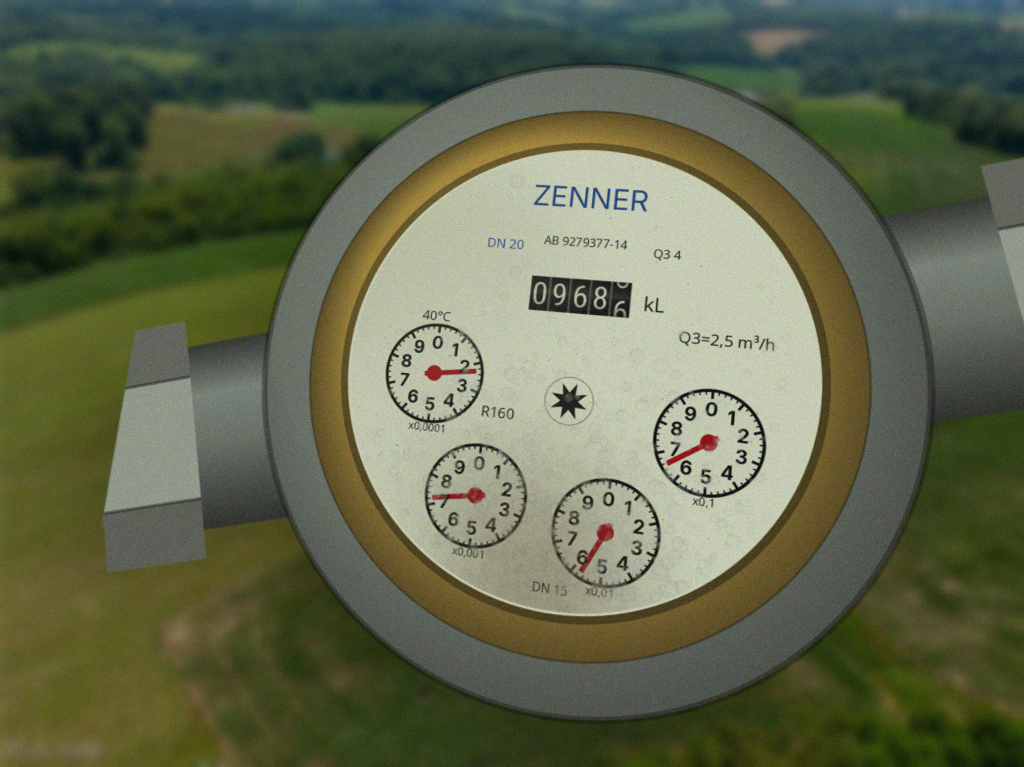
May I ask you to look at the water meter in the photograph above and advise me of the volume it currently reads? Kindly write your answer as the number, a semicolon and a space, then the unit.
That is 9685.6572; kL
